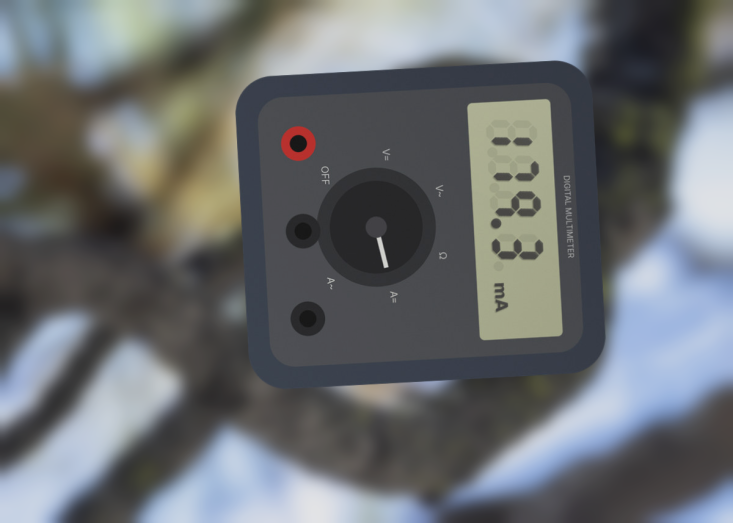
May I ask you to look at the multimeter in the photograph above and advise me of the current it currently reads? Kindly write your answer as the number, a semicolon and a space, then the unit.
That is 179.3; mA
